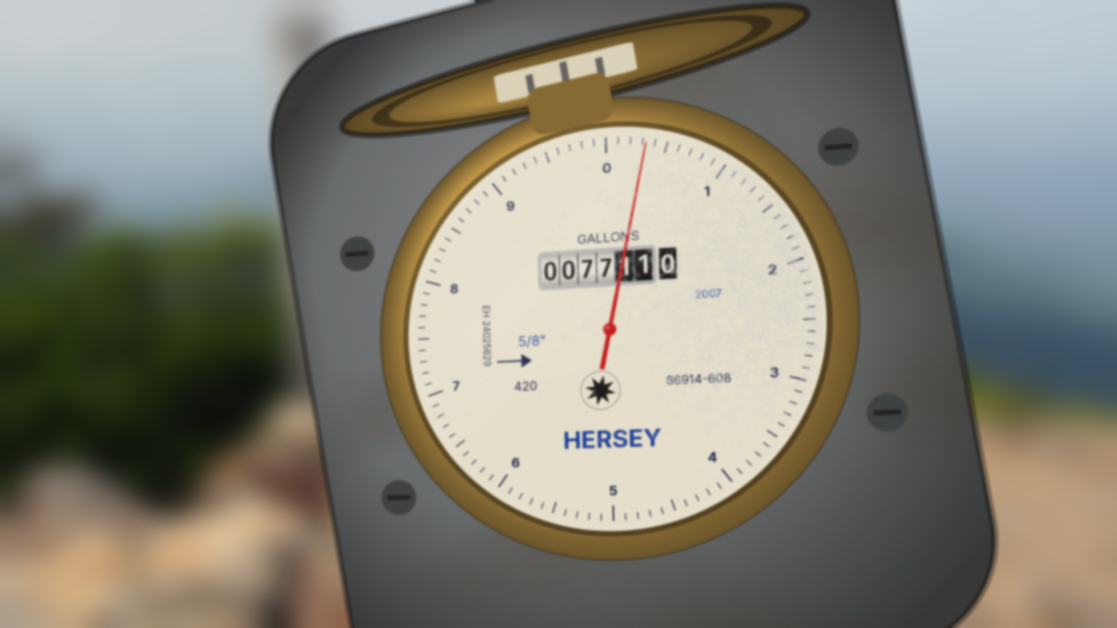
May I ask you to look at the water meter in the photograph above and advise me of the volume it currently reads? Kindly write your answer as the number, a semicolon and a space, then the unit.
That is 77110.3; gal
